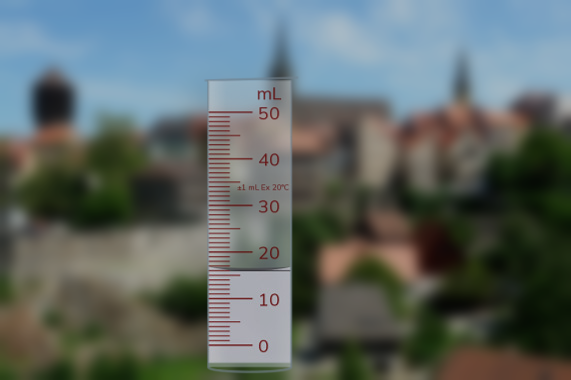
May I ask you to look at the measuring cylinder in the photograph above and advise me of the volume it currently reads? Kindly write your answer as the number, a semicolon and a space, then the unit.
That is 16; mL
